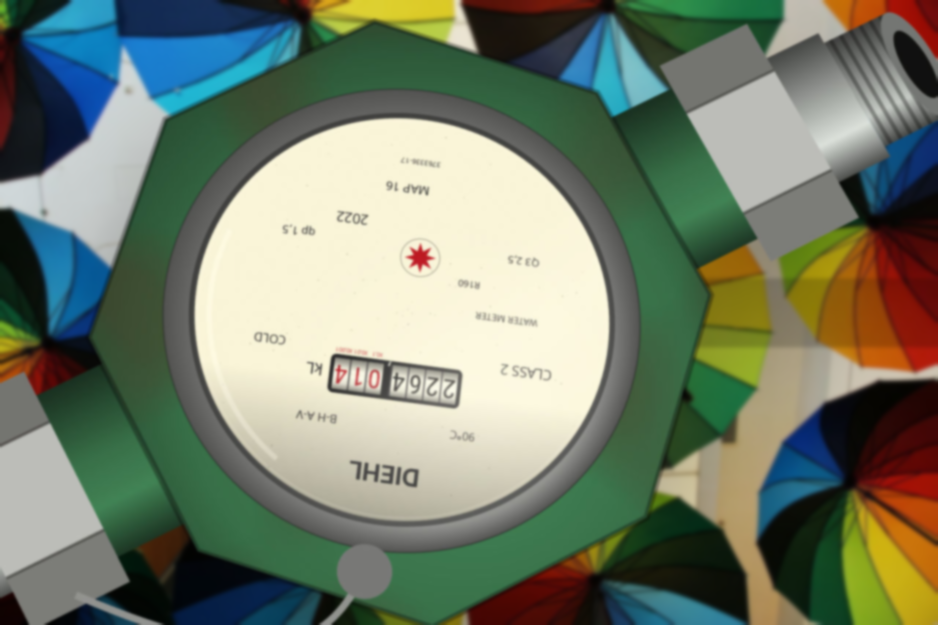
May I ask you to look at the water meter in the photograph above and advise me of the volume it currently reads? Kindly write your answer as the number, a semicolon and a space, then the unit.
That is 2264.014; kL
